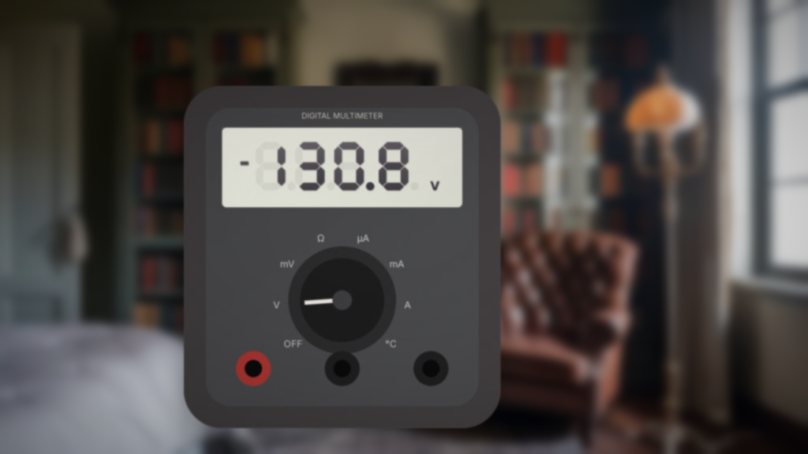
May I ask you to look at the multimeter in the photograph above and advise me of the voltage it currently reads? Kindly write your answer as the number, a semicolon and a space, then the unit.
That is -130.8; V
